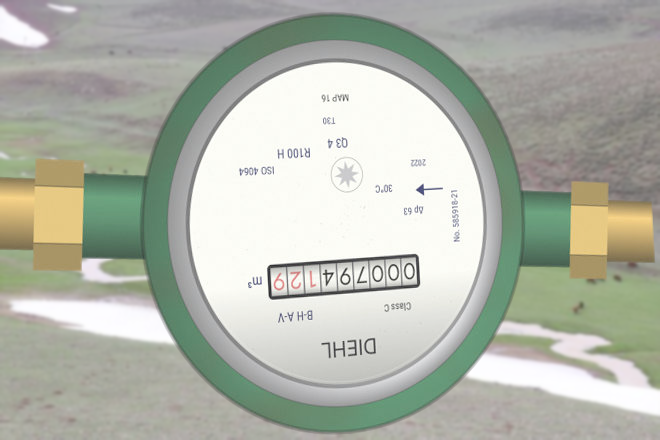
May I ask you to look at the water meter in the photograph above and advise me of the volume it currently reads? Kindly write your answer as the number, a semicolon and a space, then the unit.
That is 794.129; m³
